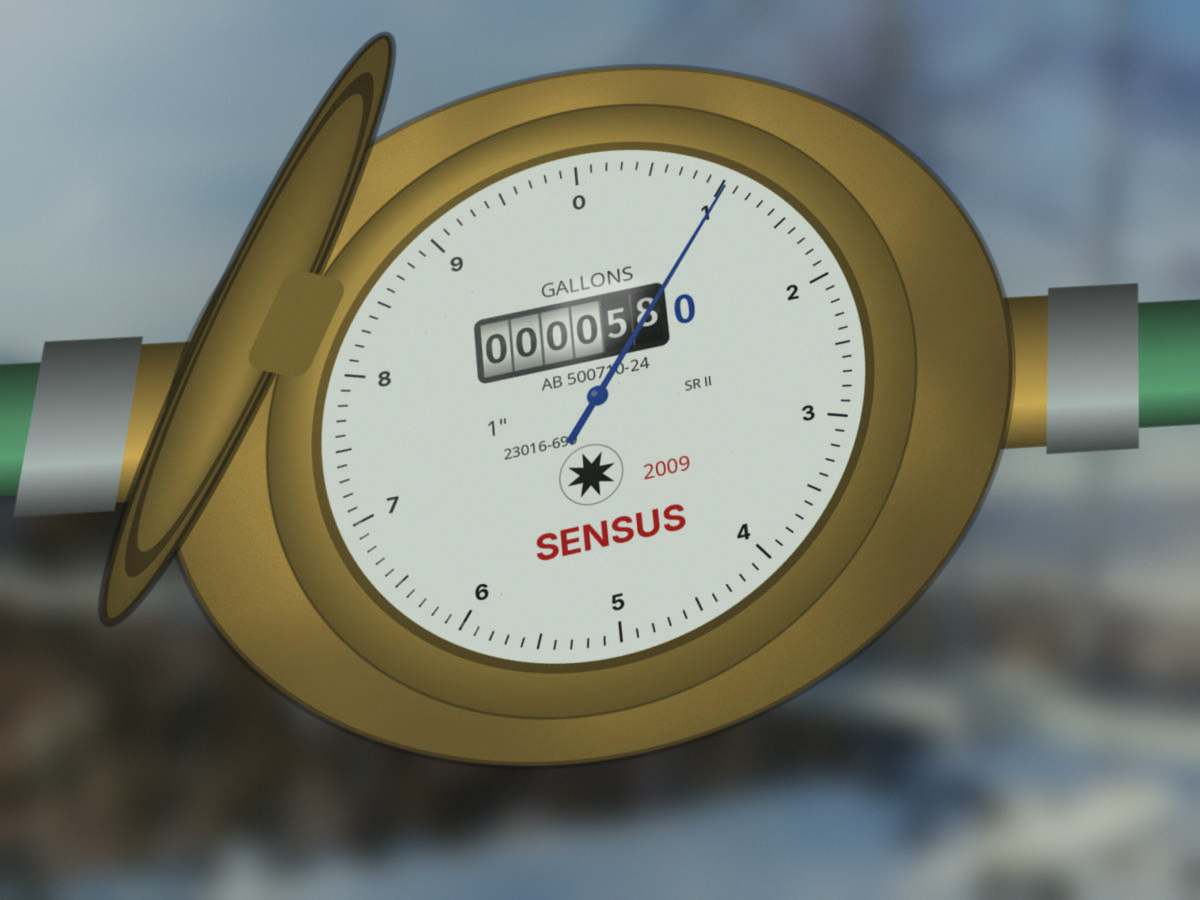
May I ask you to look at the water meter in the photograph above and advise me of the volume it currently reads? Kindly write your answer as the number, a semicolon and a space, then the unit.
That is 581.0; gal
